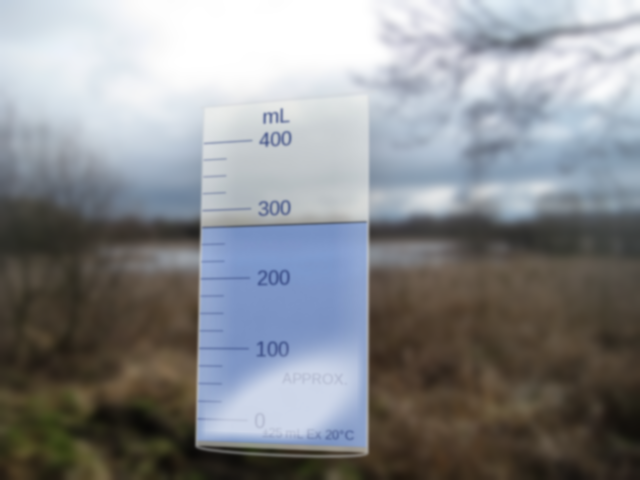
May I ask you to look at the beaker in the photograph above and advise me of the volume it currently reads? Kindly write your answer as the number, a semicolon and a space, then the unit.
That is 275; mL
